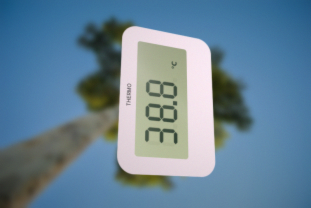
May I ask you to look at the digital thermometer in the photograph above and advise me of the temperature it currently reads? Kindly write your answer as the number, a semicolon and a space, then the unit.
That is 38.8; °C
